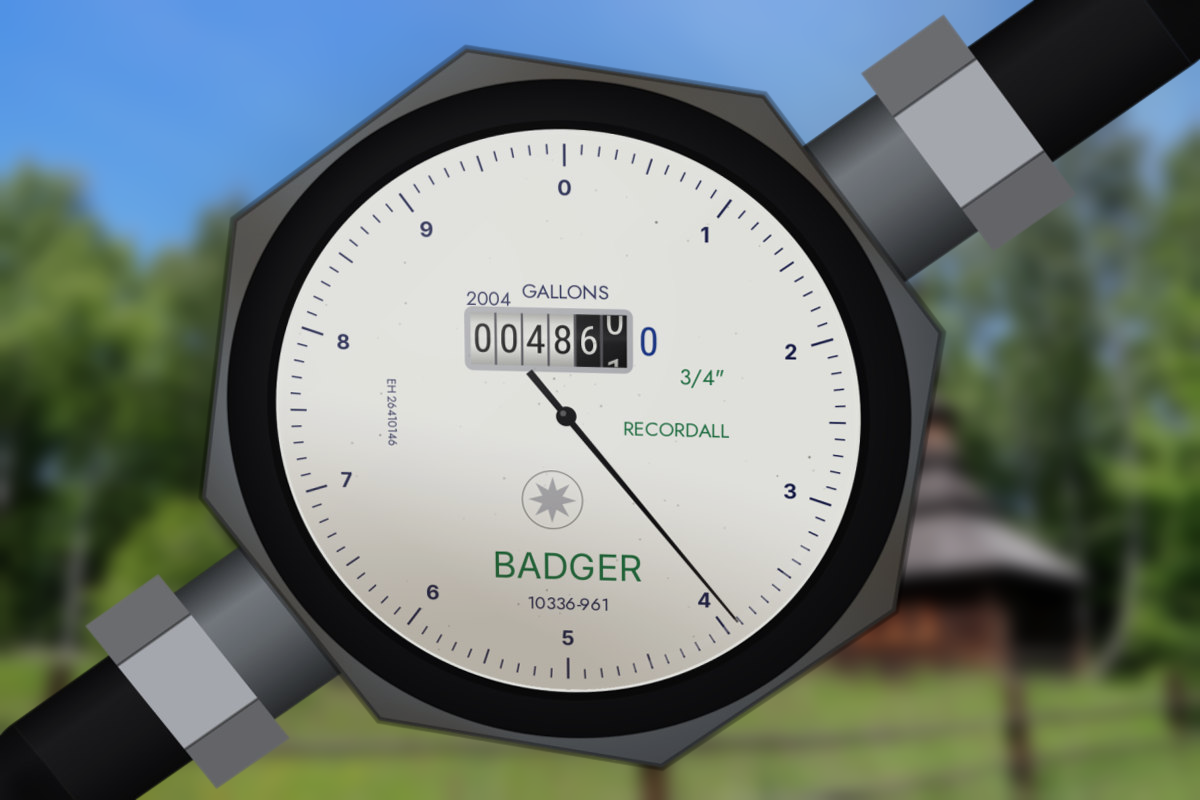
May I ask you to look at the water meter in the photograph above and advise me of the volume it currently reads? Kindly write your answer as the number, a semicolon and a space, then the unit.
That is 48603.9; gal
